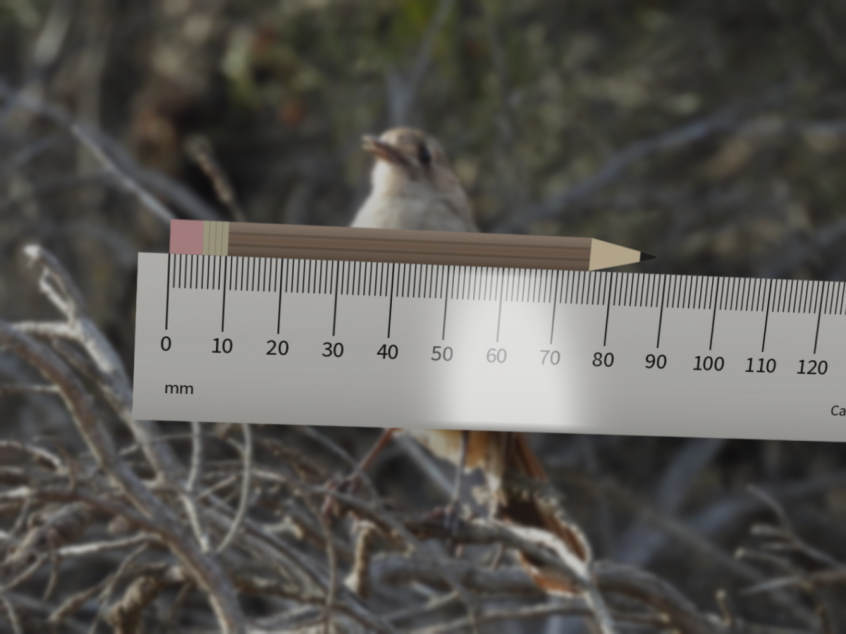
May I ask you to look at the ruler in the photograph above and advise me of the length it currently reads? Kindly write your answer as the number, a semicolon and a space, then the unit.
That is 88; mm
